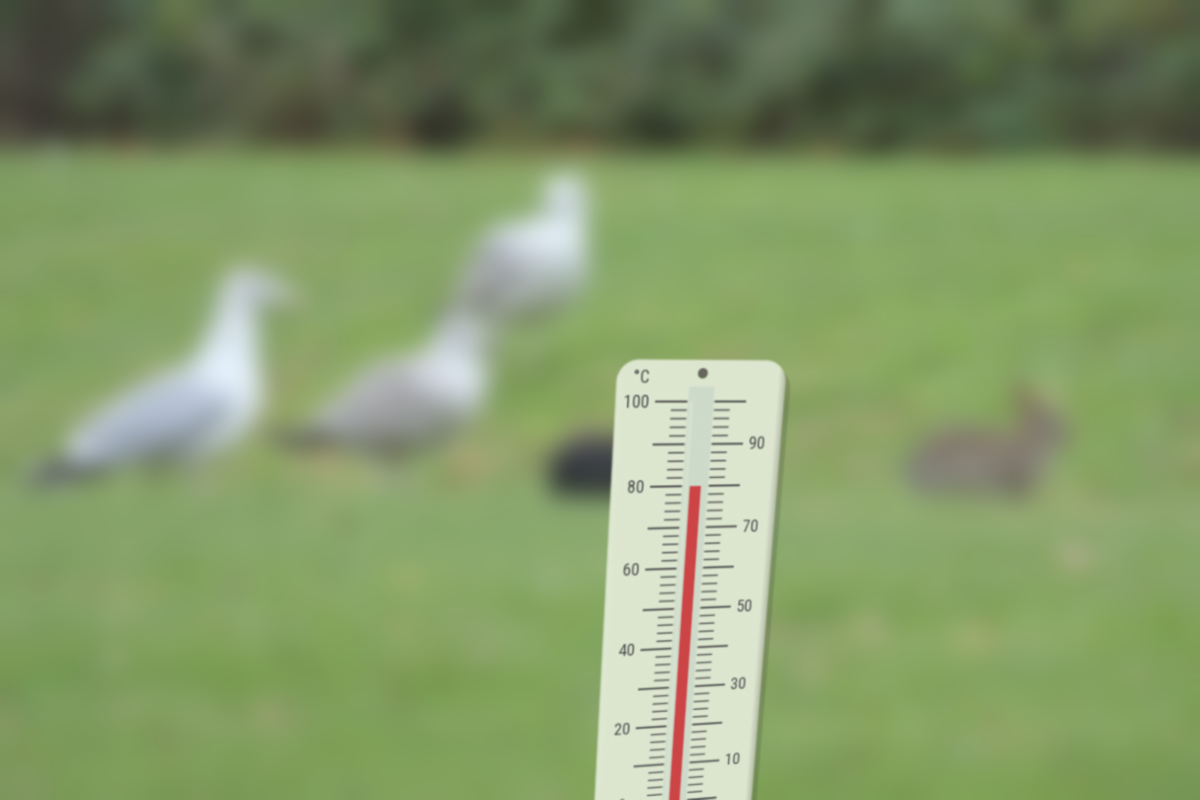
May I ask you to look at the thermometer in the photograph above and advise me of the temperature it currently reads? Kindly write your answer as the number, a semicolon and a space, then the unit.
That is 80; °C
